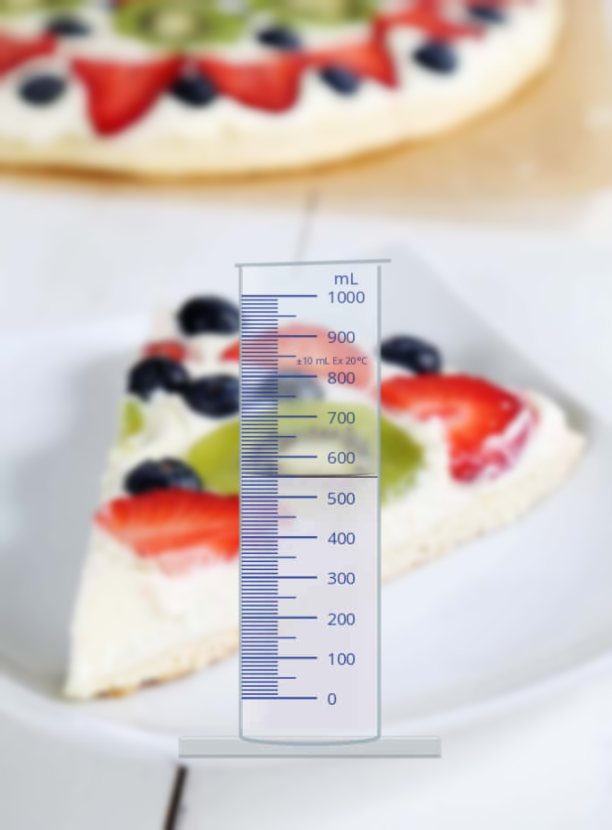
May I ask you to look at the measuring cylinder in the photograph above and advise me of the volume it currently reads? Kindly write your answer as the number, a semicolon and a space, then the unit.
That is 550; mL
